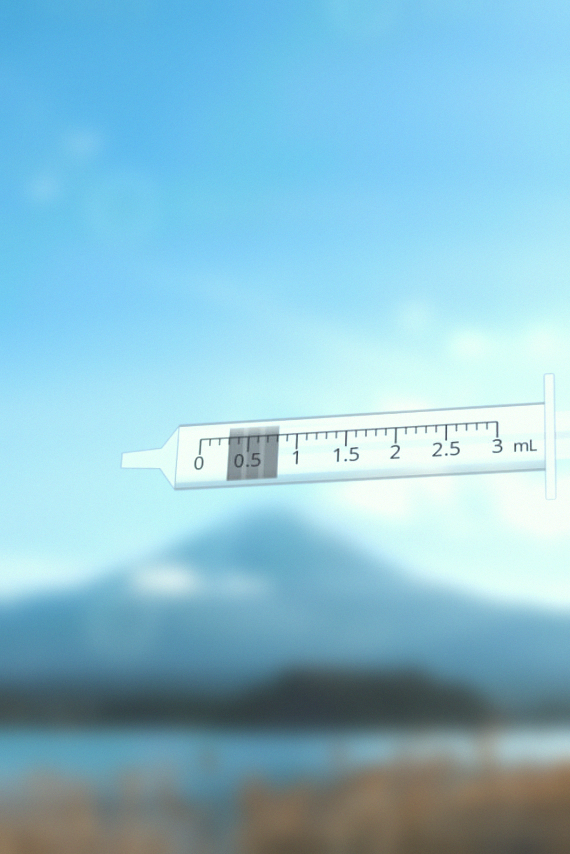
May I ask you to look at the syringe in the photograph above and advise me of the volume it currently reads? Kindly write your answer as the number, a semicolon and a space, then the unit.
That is 0.3; mL
